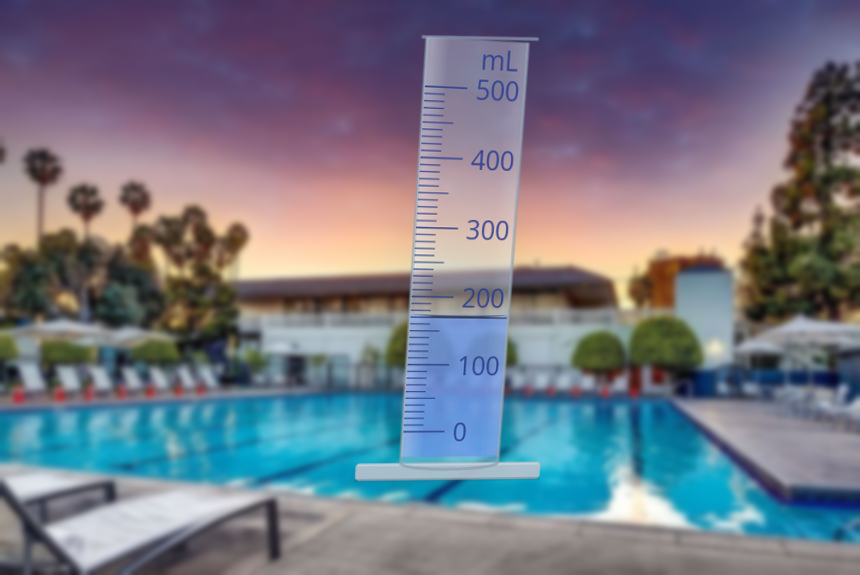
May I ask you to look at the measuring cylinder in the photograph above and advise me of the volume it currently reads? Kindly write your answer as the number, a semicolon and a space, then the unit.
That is 170; mL
